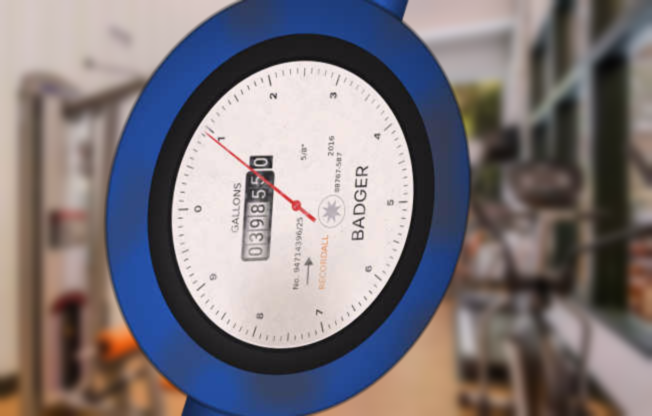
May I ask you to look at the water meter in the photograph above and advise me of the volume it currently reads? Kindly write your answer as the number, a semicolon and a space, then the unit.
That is 398550.9; gal
